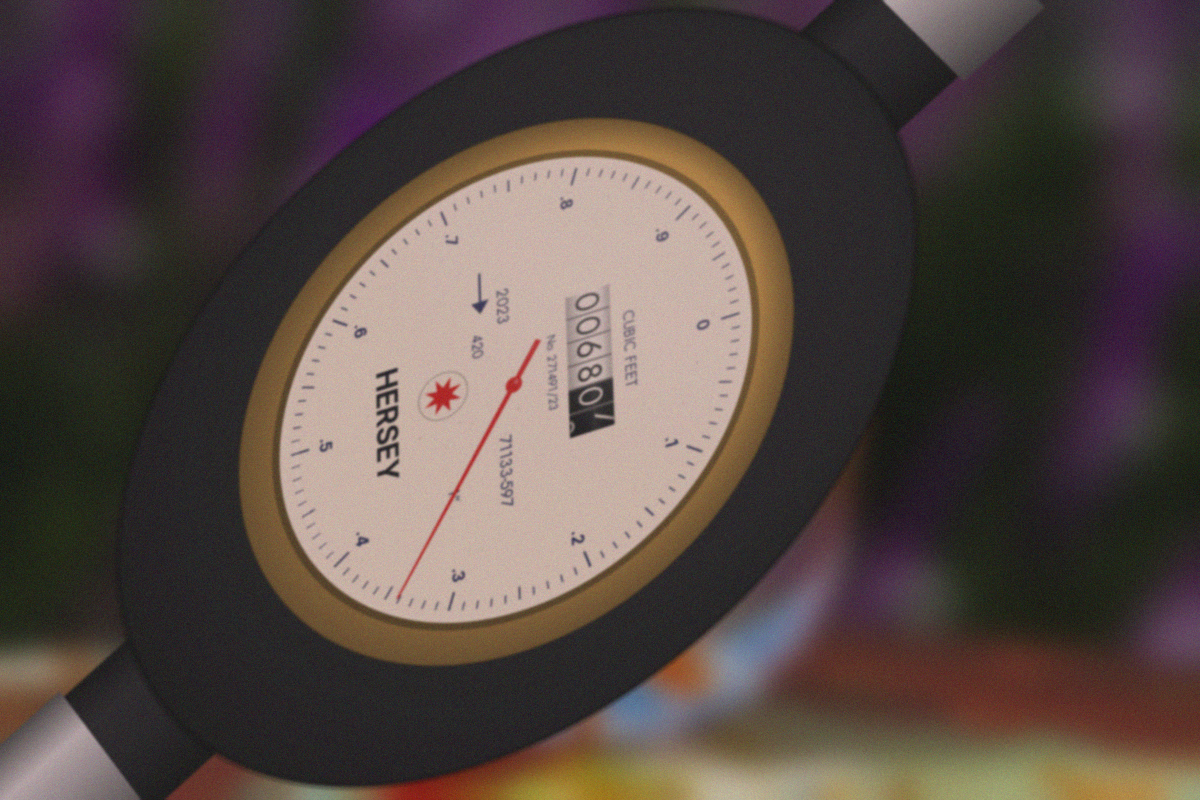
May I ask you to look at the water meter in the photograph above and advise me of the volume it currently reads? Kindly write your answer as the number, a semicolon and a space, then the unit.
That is 6807.34; ft³
